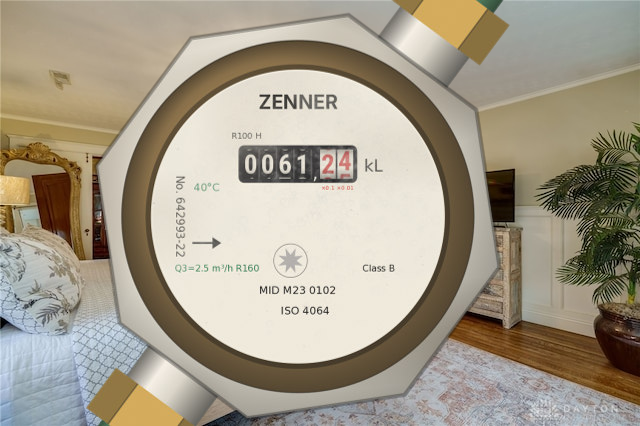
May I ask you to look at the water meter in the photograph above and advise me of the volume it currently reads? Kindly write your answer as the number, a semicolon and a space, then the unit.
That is 61.24; kL
